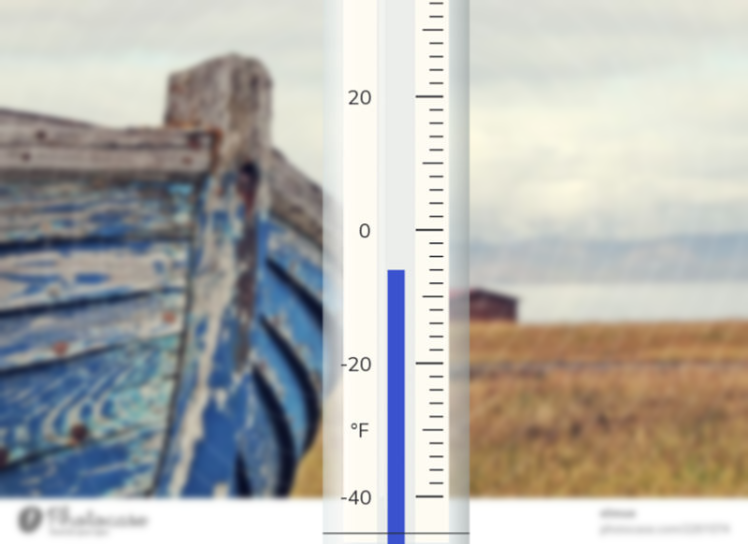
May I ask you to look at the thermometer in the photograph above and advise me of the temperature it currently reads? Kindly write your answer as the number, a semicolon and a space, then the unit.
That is -6; °F
